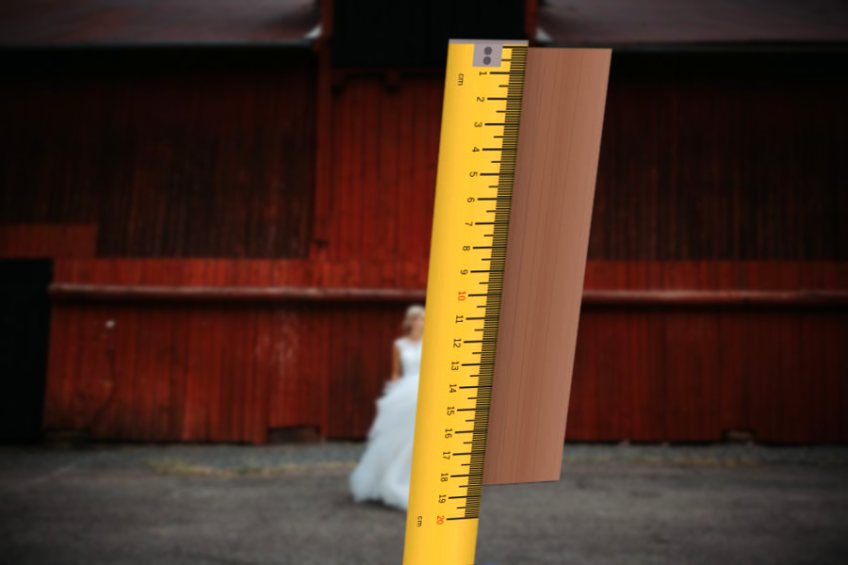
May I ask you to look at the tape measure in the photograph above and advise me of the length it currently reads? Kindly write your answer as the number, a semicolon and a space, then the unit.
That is 18.5; cm
